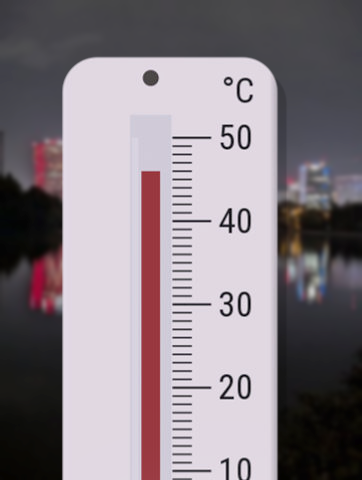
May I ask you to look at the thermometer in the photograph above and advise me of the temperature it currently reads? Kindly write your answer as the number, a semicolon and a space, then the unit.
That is 46; °C
